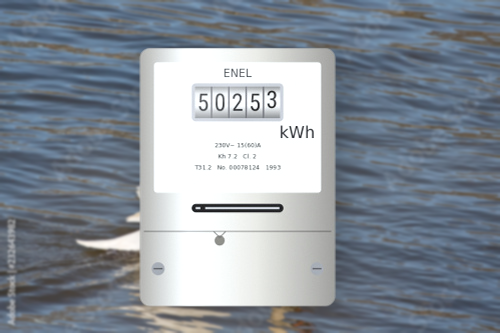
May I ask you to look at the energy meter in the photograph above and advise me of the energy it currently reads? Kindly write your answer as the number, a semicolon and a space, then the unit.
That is 50253; kWh
